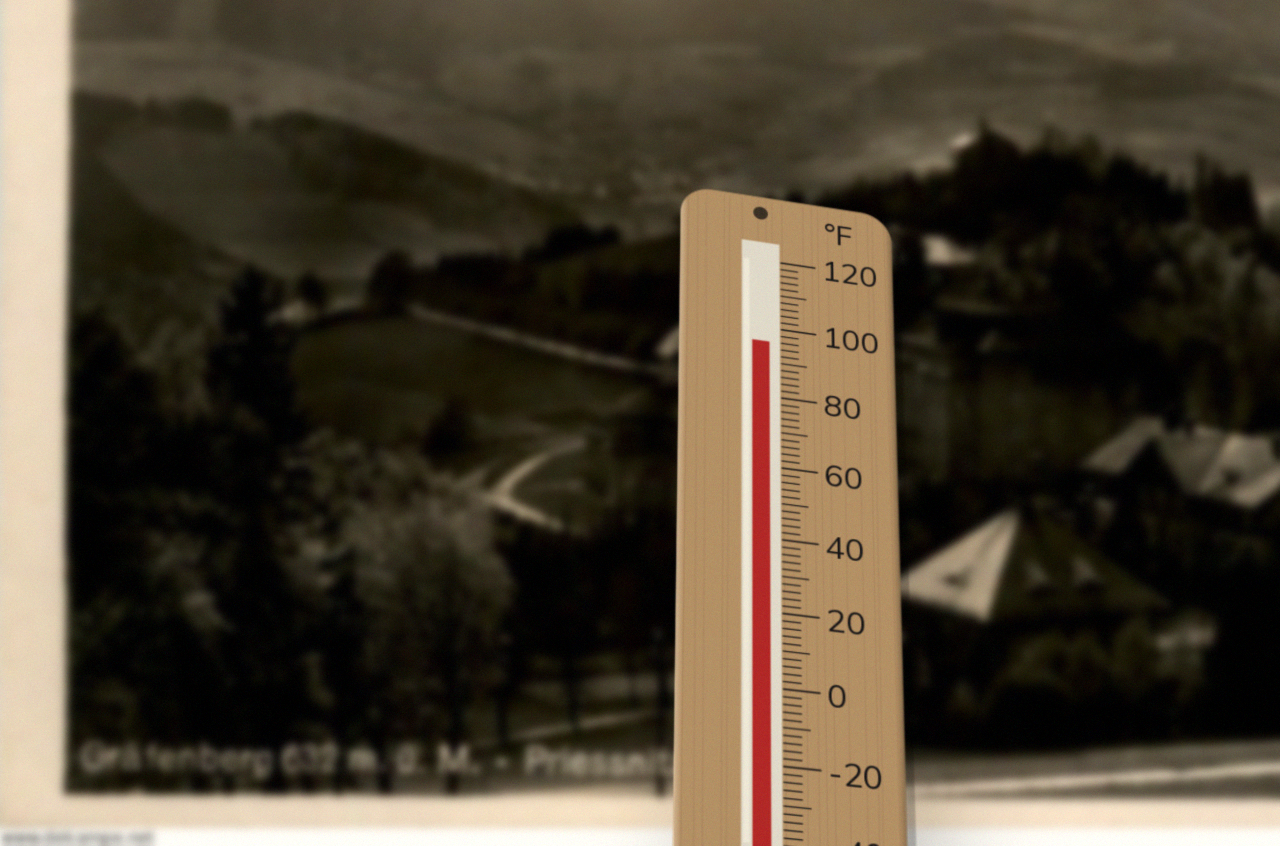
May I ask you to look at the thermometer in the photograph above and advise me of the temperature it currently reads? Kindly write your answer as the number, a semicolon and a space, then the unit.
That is 96; °F
